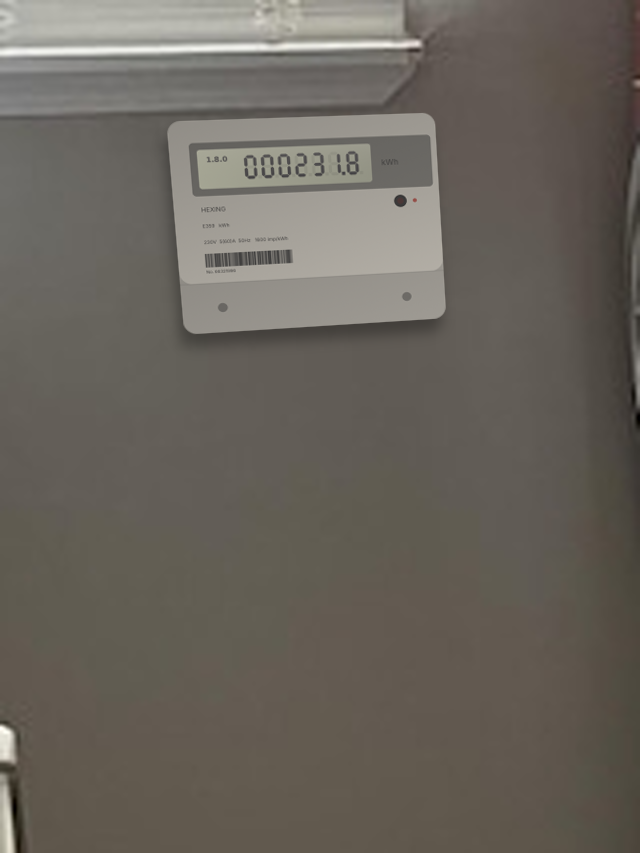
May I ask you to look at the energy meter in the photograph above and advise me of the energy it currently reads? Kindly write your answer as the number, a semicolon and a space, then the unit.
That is 231.8; kWh
